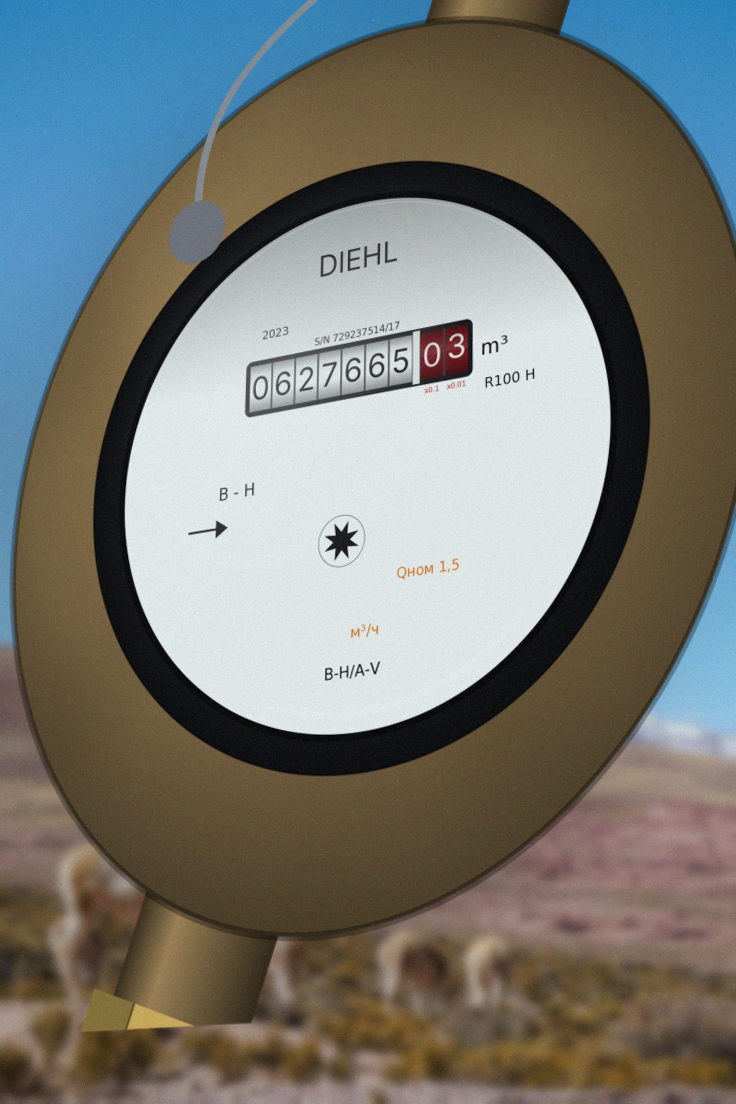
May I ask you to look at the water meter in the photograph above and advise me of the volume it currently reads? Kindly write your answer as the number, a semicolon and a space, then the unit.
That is 627665.03; m³
